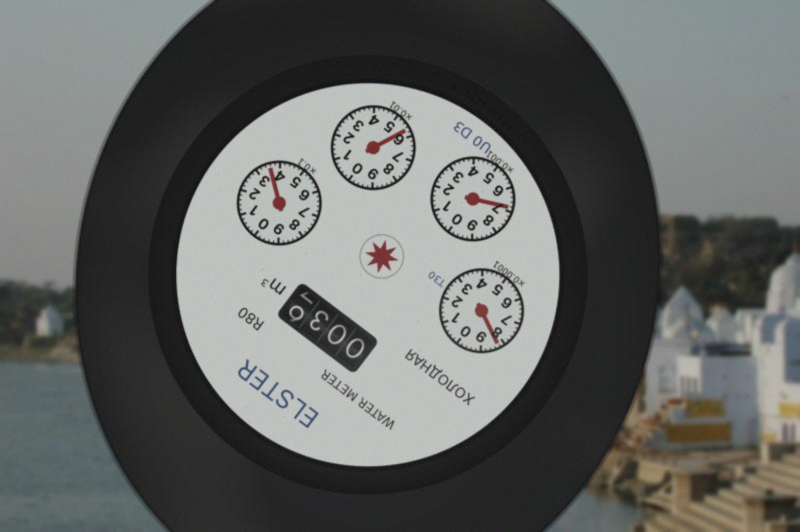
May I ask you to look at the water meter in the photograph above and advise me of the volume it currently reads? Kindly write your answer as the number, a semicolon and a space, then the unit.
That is 36.3568; m³
